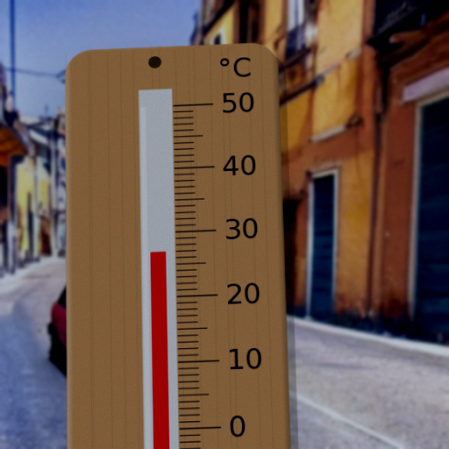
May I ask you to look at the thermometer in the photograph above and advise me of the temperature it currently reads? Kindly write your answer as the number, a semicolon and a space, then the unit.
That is 27; °C
